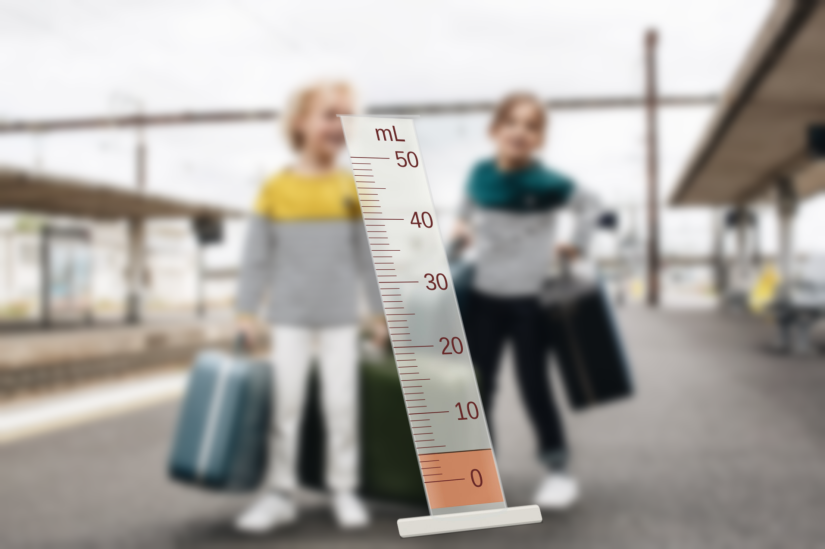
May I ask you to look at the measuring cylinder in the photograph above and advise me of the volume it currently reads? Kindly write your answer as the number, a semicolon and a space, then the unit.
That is 4; mL
